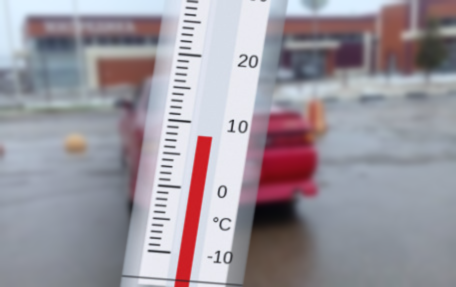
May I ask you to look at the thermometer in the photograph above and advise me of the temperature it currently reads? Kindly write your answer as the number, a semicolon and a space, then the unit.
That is 8; °C
